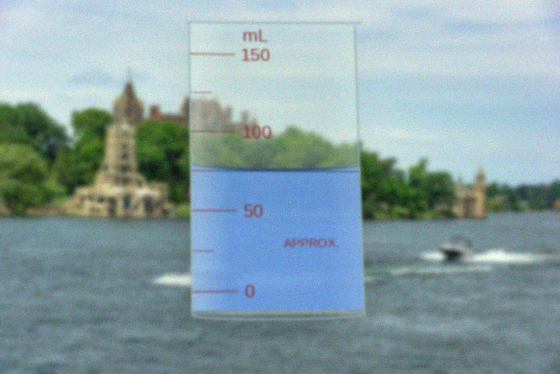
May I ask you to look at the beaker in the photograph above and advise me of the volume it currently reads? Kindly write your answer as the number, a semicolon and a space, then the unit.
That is 75; mL
